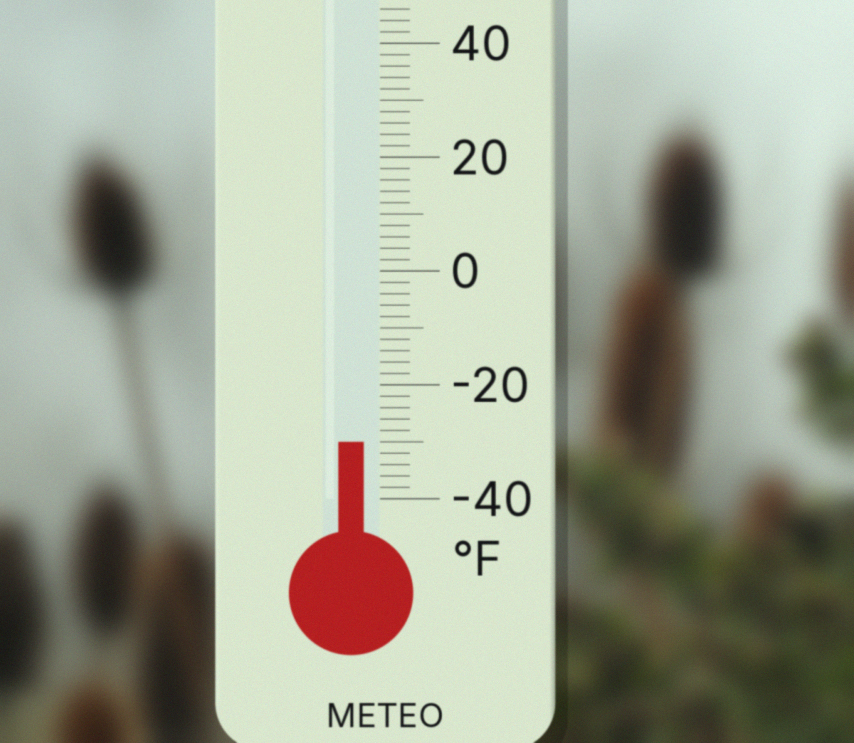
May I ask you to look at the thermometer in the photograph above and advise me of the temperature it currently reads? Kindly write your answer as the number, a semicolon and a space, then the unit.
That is -30; °F
